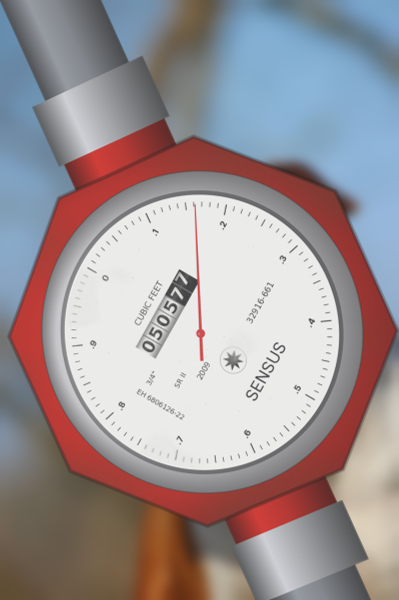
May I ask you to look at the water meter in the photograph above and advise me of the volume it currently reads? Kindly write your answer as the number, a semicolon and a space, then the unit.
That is 50577.16; ft³
